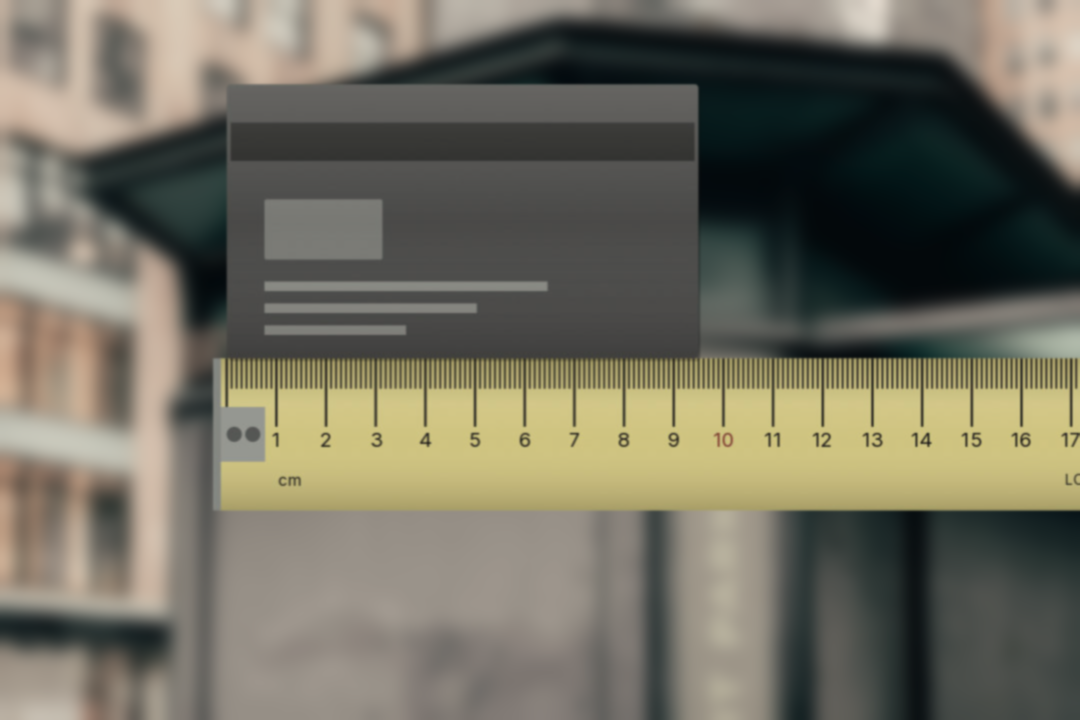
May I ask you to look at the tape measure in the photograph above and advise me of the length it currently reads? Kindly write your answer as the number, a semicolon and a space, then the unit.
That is 9.5; cm
